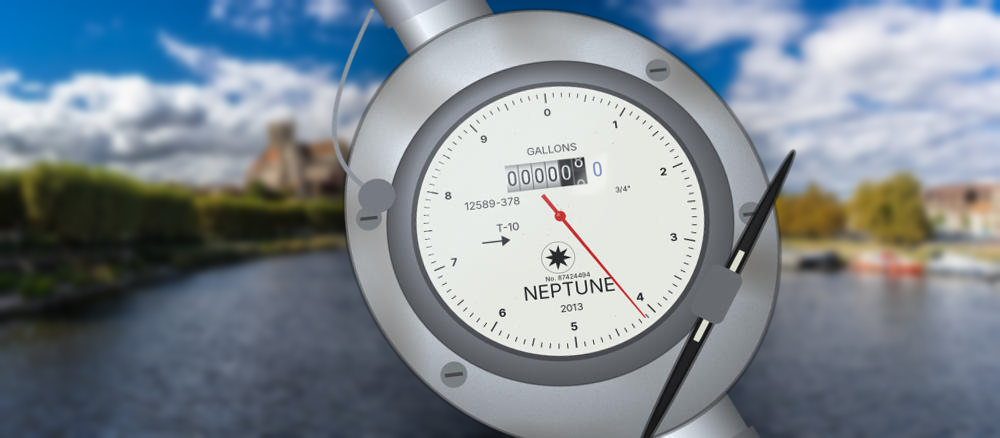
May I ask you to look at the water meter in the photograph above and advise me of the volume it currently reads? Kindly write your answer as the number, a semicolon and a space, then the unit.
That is 84.1; gal
